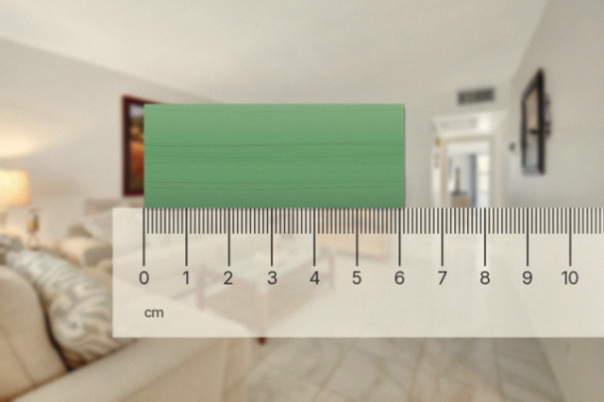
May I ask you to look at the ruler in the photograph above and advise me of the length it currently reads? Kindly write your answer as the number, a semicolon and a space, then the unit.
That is 6.1; cm
